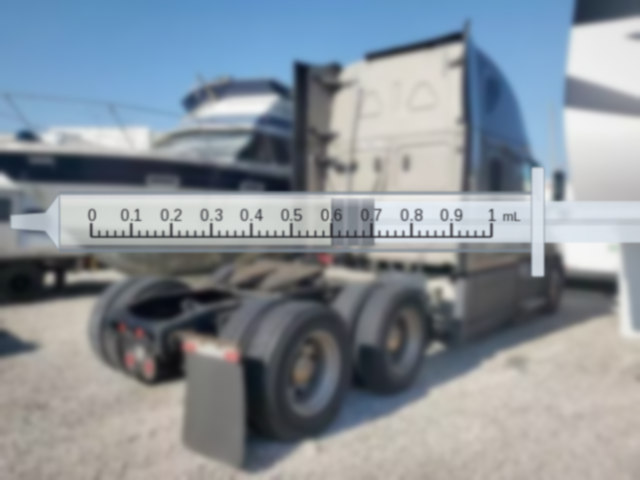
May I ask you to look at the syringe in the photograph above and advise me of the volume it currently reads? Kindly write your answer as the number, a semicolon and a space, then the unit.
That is 0.6; mL
